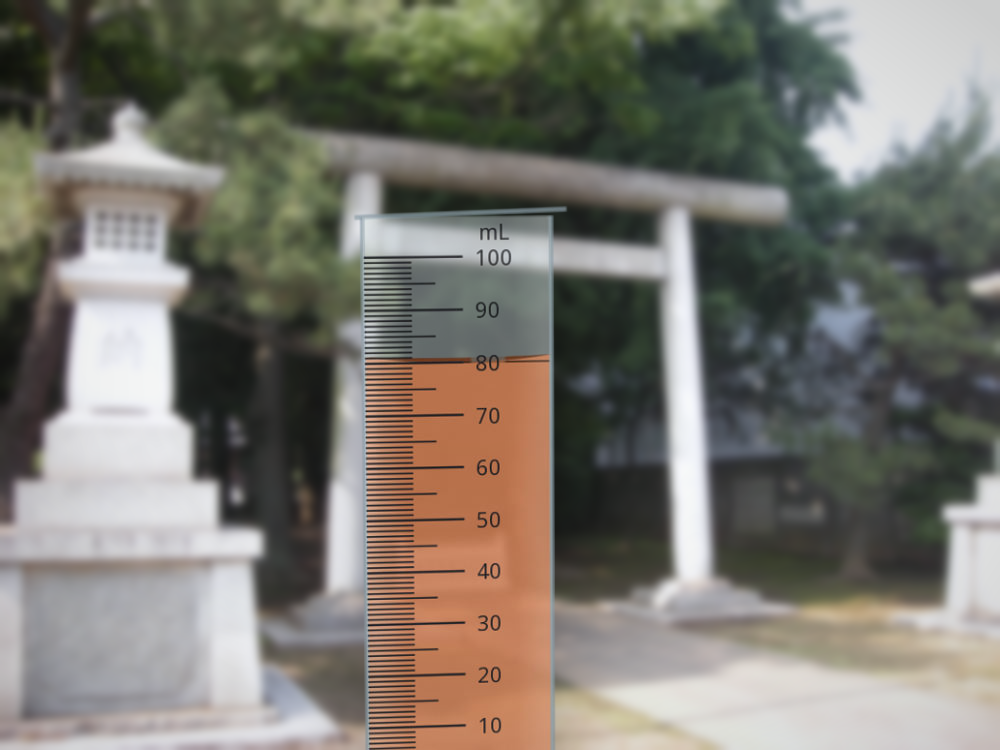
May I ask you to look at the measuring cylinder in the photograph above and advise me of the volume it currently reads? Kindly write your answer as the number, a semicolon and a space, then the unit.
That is 80; mL
